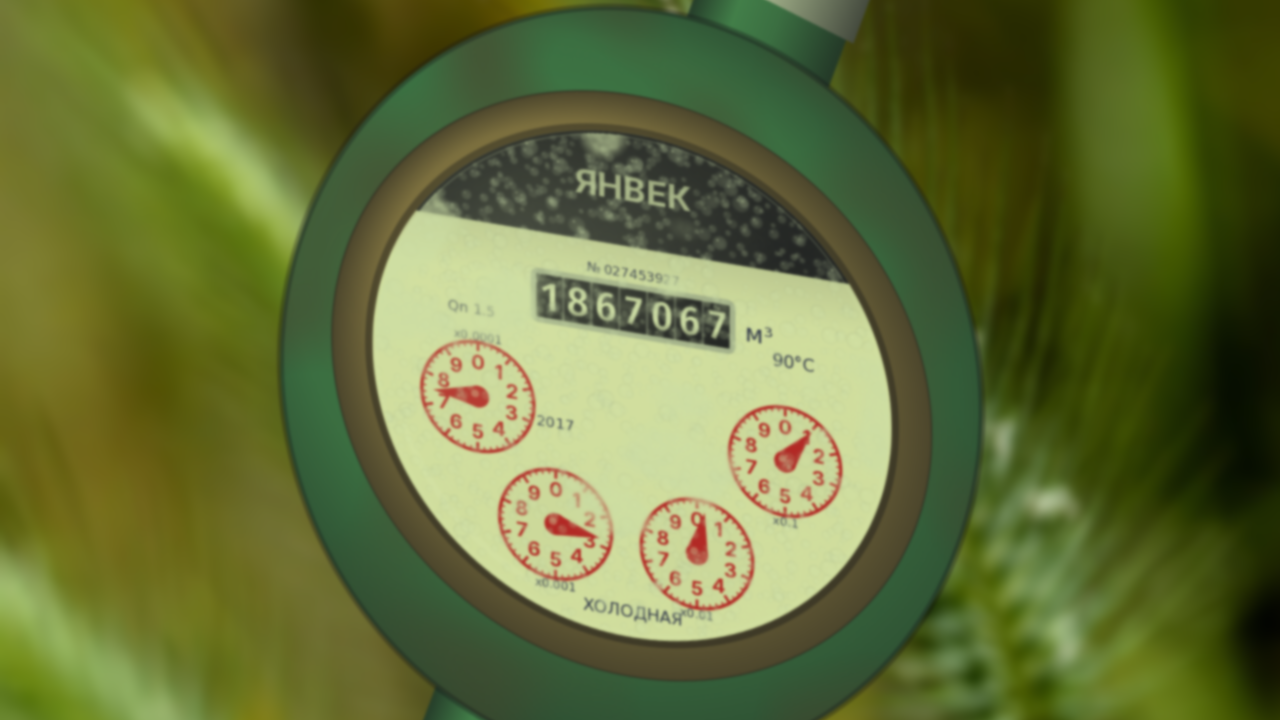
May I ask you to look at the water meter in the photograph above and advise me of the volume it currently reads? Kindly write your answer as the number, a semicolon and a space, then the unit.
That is 1867067.1027; m³
